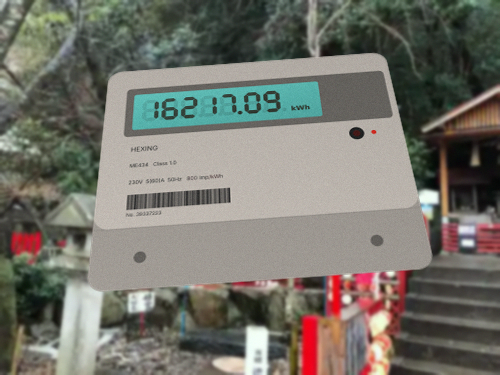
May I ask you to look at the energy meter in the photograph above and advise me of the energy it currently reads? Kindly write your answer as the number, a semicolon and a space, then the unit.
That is 16217.09; kWh
